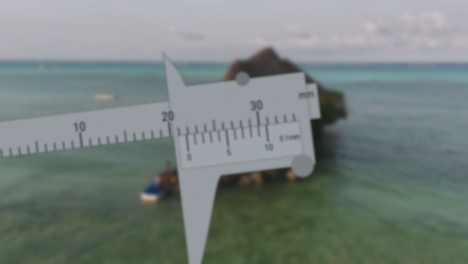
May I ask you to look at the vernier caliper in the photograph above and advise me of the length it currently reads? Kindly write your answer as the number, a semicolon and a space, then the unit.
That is 21.8; mm
